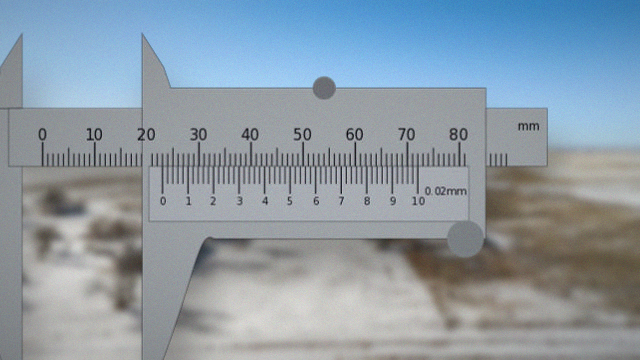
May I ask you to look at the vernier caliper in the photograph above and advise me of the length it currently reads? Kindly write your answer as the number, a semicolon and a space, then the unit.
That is 23.0; mm
